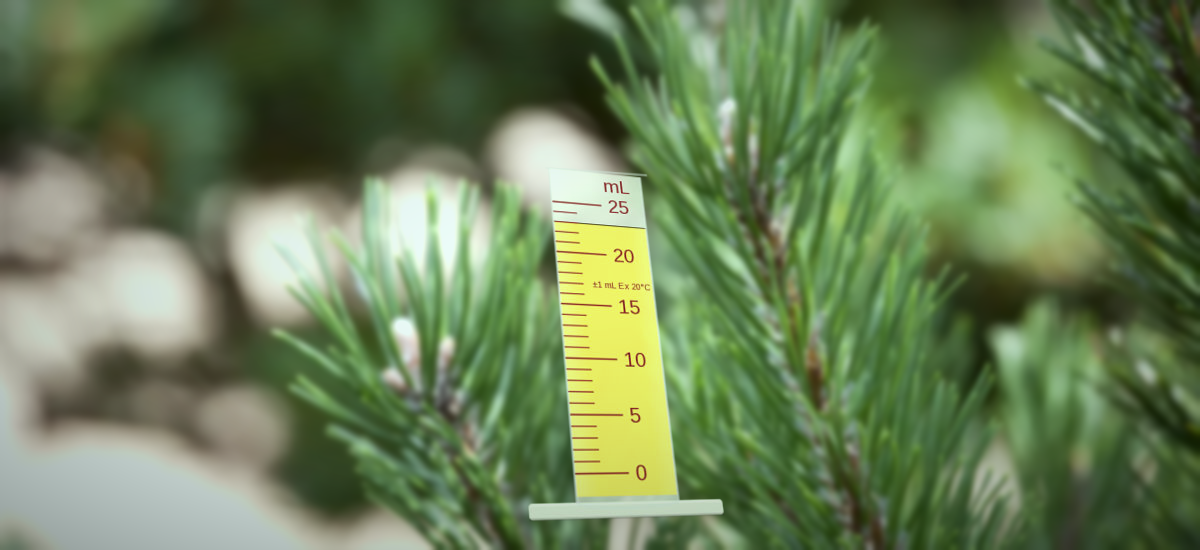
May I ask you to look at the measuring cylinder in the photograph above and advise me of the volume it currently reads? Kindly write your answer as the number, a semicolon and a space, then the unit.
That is 23; mL
